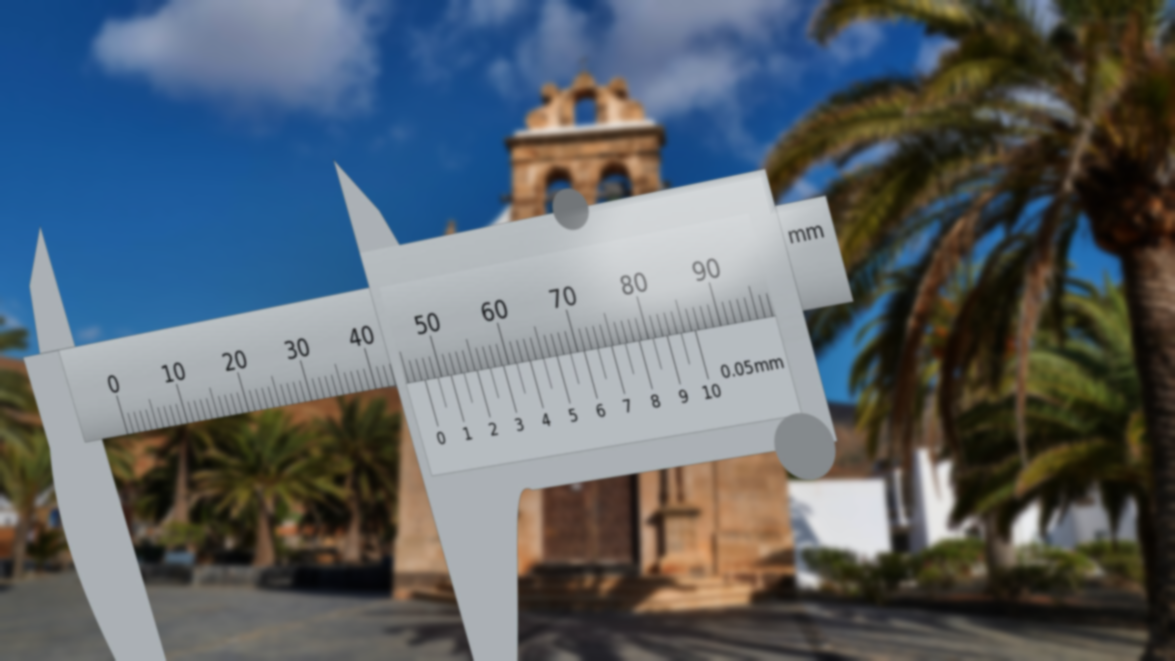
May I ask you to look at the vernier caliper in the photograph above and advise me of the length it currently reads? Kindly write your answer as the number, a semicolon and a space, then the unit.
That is 47.5; mm
